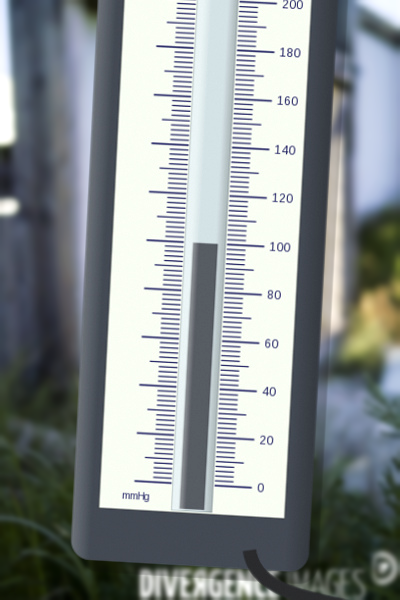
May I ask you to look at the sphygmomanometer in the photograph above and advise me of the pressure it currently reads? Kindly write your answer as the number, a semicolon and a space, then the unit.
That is 100; mmHg
